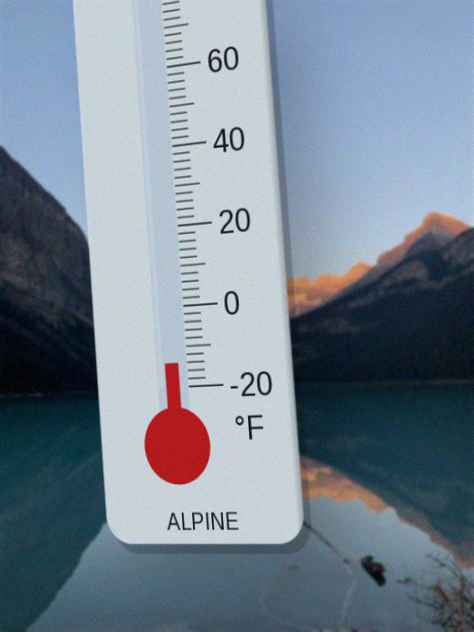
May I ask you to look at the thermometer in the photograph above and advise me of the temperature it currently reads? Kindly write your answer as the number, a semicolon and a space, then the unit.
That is -14; °F
